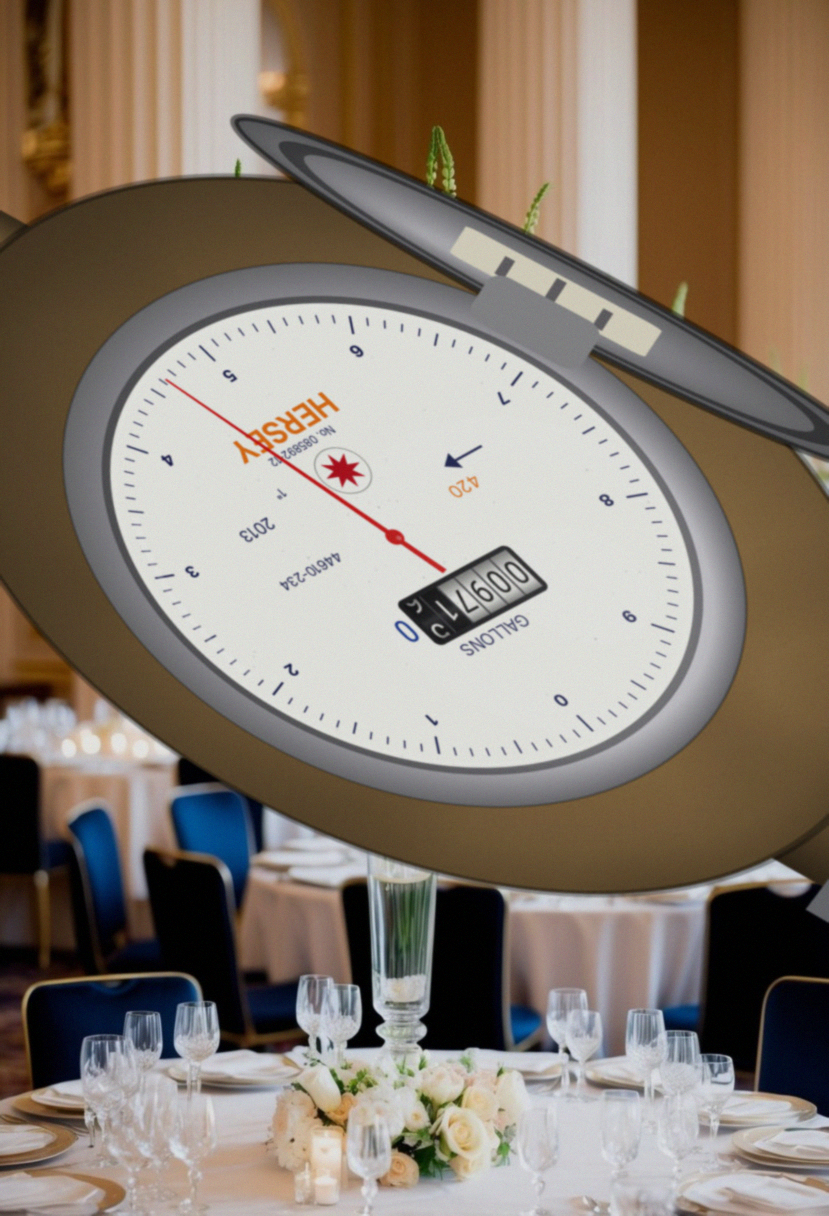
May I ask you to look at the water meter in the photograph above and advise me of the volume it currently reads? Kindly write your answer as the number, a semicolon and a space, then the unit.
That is 97154.6; gal
